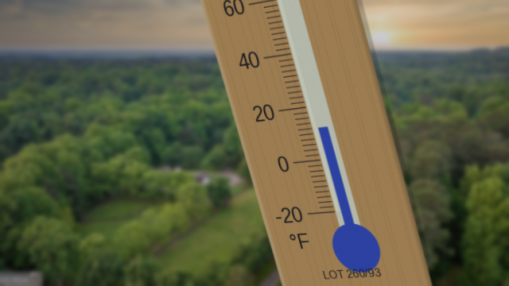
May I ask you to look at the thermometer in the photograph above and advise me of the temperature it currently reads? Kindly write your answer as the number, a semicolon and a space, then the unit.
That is 12; °F
